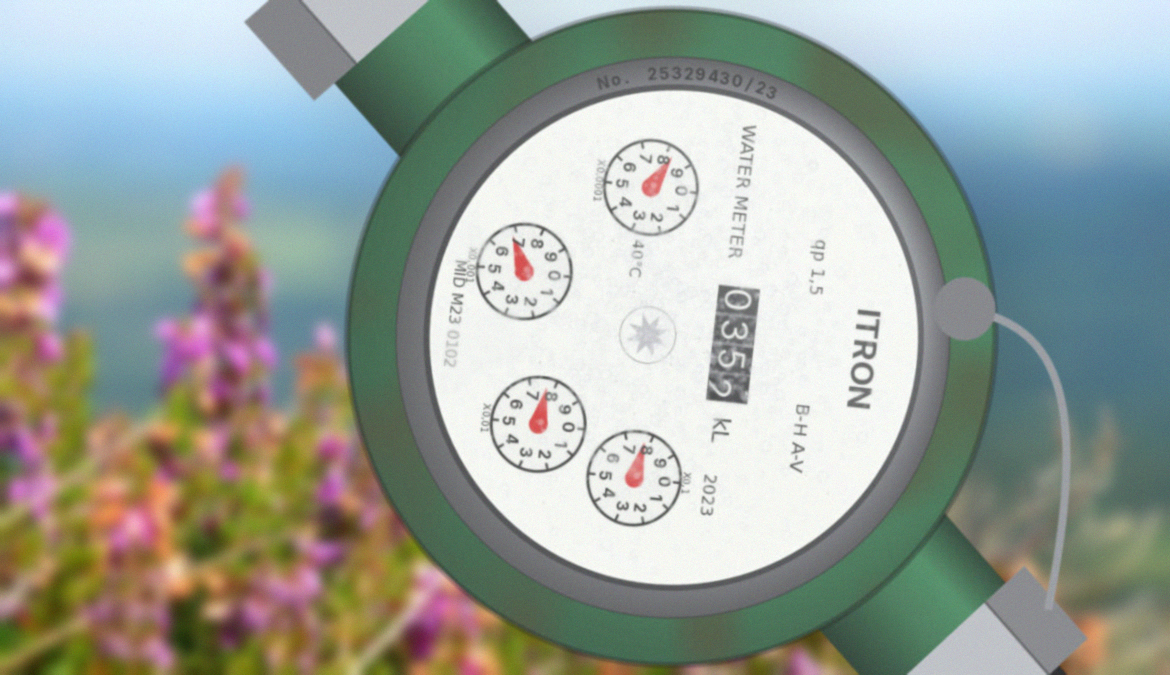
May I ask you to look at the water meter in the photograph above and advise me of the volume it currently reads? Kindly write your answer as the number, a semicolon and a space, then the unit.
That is 351.7768; kL
